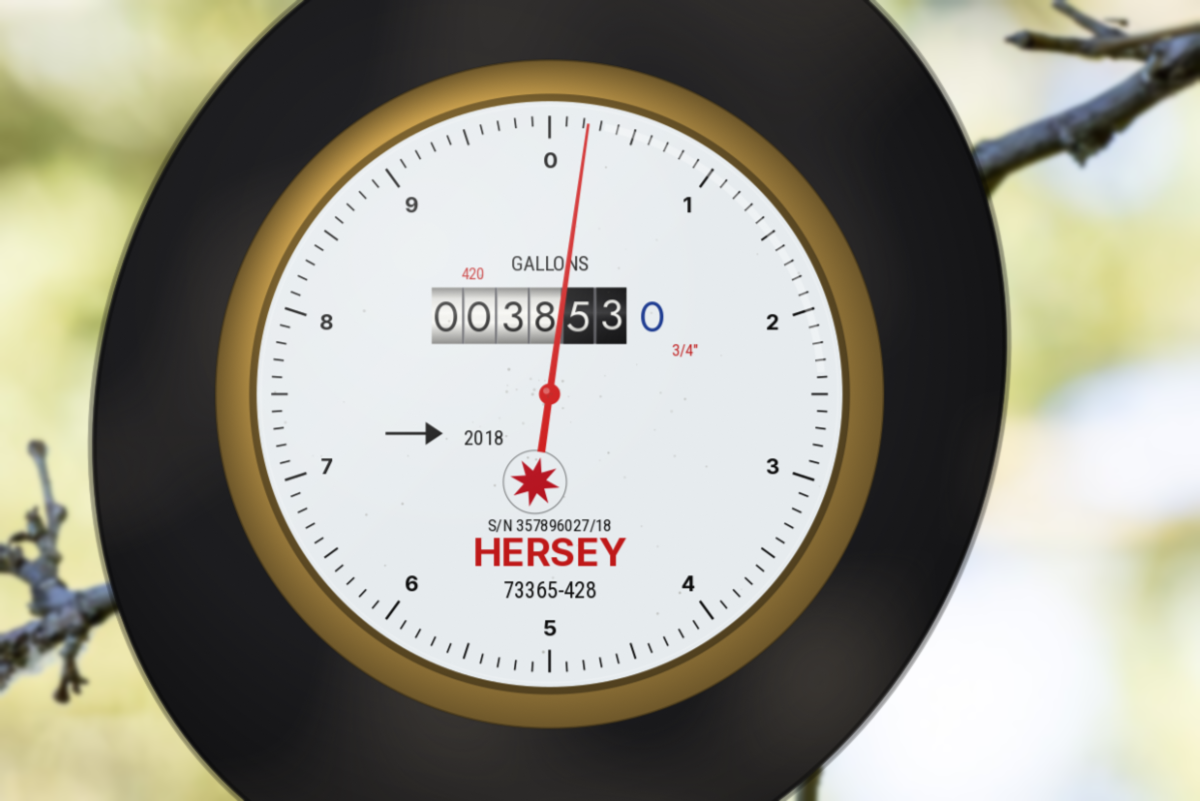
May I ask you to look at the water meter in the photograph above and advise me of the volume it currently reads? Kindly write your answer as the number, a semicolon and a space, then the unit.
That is 38530.2; gal
